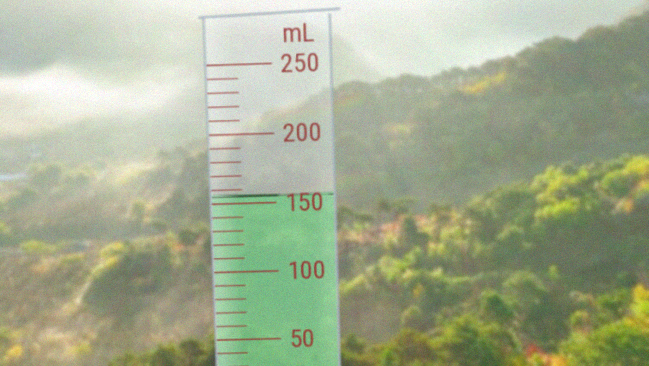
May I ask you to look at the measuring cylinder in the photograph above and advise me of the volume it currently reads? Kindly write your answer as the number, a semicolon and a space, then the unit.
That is 155; mL
